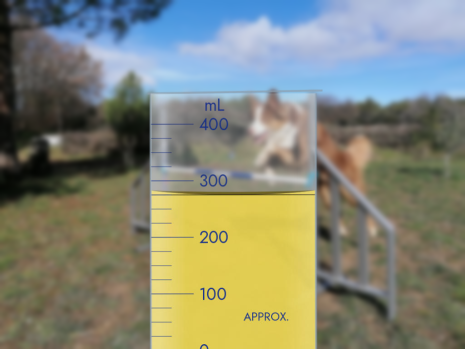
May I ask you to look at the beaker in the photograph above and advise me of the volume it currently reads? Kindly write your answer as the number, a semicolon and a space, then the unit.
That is 275; mL
